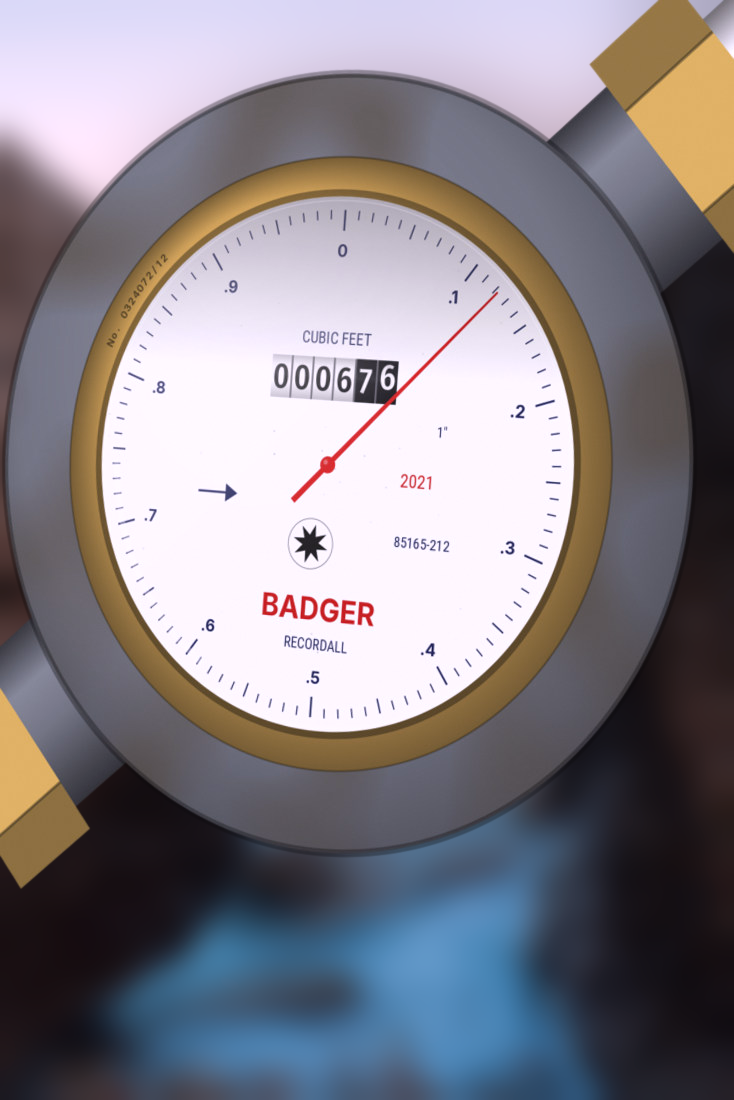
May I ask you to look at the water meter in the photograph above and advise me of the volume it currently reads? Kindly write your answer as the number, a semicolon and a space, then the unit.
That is 676.12; ft³
